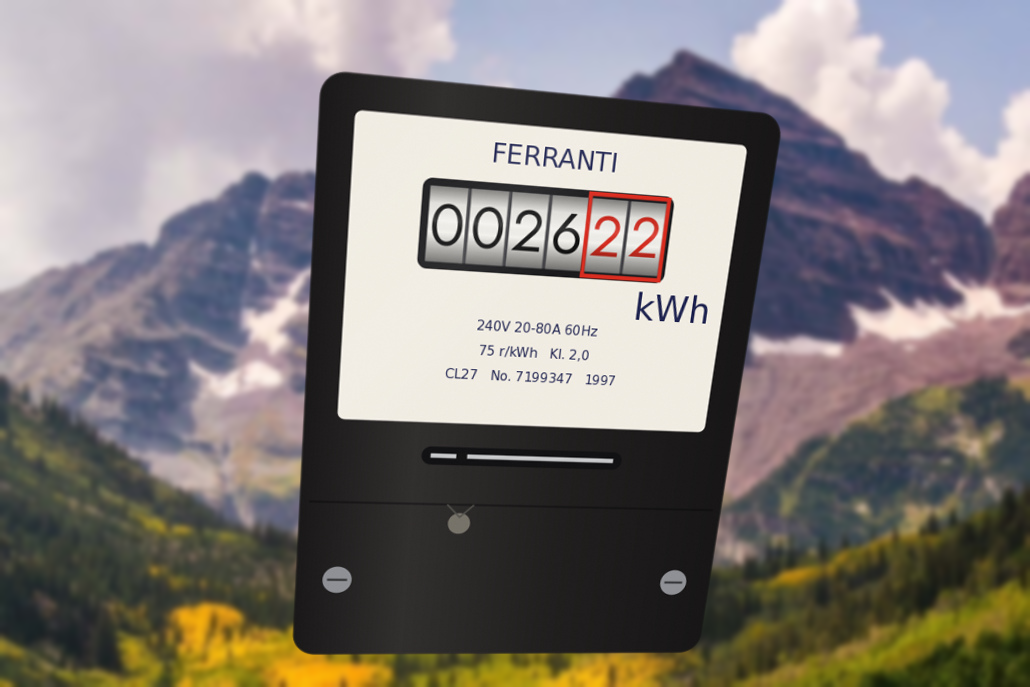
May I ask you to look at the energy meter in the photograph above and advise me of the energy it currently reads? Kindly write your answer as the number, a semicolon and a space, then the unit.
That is 26.22; kWh
